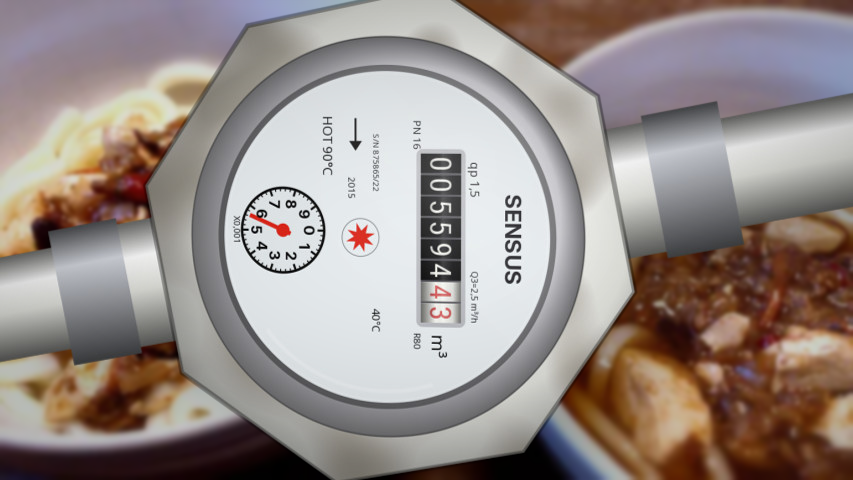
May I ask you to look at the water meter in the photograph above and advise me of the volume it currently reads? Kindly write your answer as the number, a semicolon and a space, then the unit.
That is 5594.435; m³
